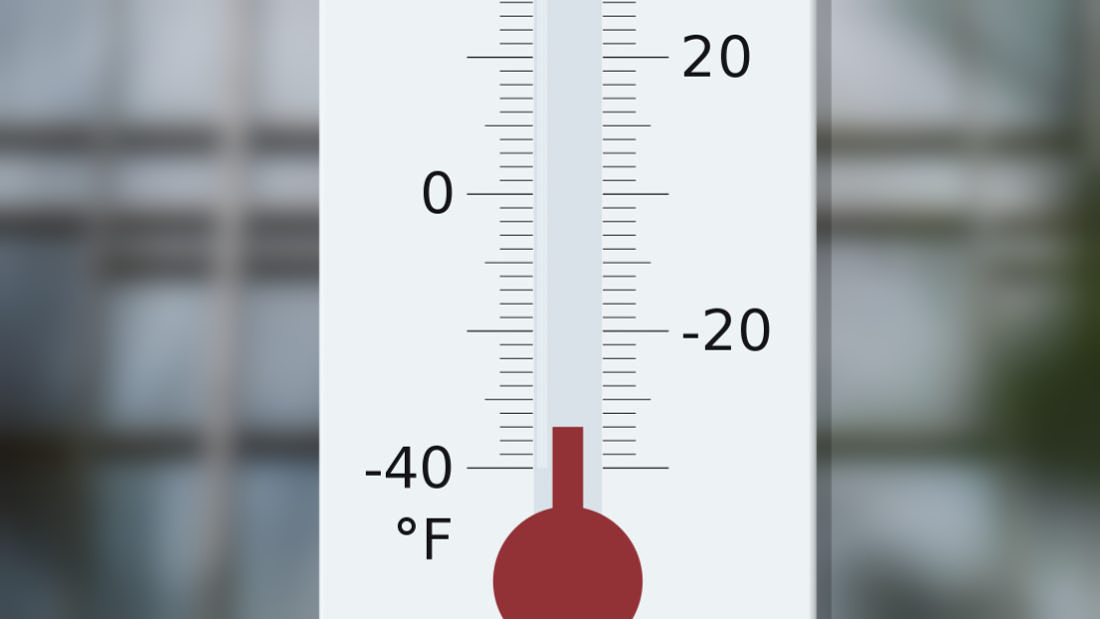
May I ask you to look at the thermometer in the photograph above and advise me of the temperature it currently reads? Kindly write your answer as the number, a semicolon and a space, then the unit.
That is -34; °F
